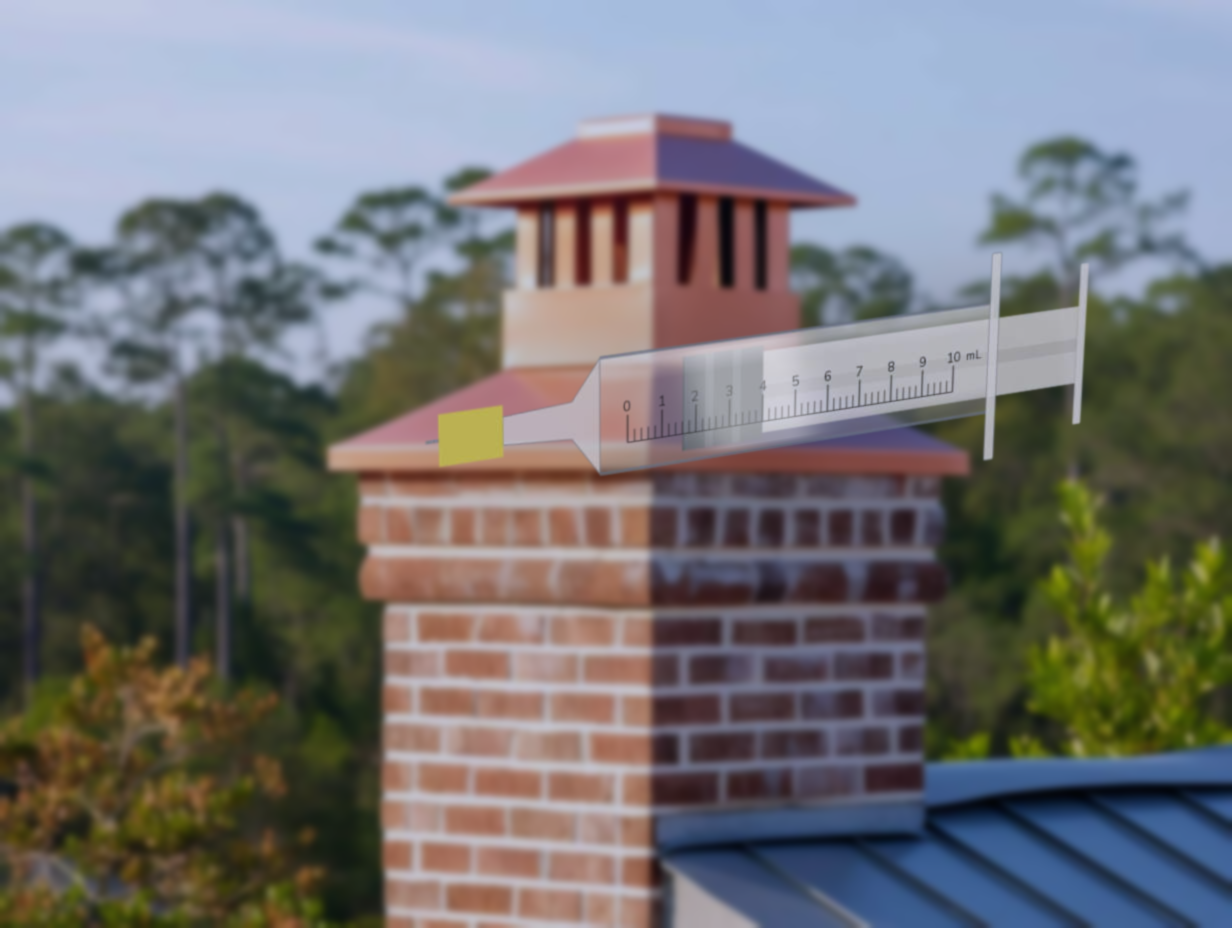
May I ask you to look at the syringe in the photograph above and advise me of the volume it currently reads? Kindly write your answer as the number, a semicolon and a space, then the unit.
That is 1.6; mL
